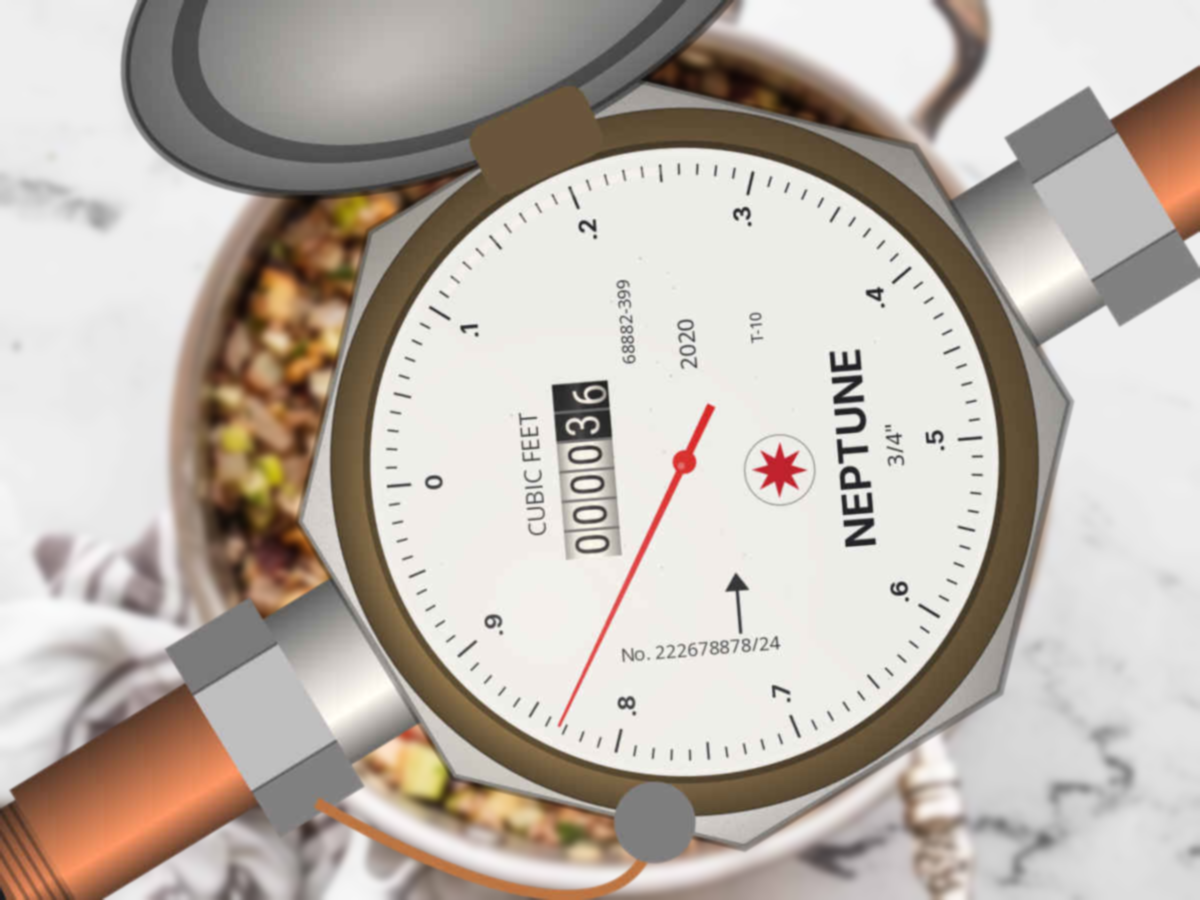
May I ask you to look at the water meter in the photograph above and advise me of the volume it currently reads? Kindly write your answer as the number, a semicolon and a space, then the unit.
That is 35.83; ft³
